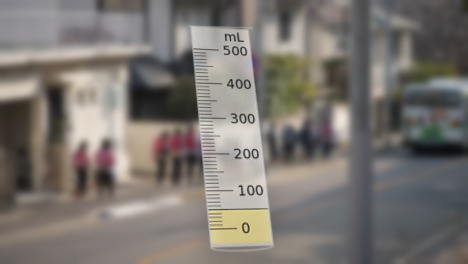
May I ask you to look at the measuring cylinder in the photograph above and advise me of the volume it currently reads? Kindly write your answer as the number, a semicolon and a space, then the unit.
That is 50; mL
